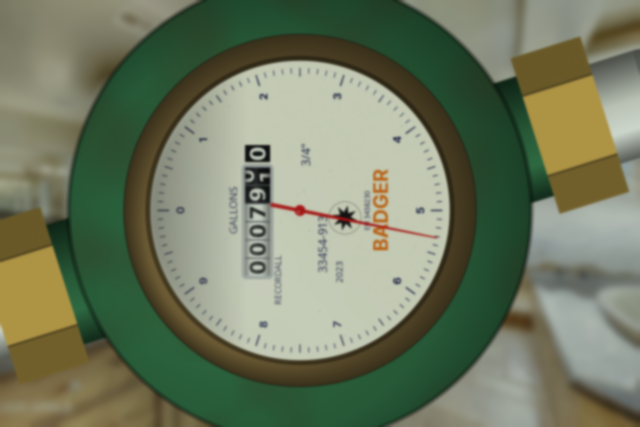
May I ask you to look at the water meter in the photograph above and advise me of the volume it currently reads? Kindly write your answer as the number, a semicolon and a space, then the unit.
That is 7905.3; gal
